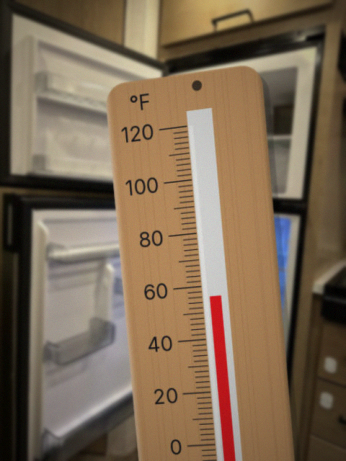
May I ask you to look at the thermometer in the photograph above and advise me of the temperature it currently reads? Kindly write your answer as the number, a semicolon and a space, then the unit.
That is 56; °F
